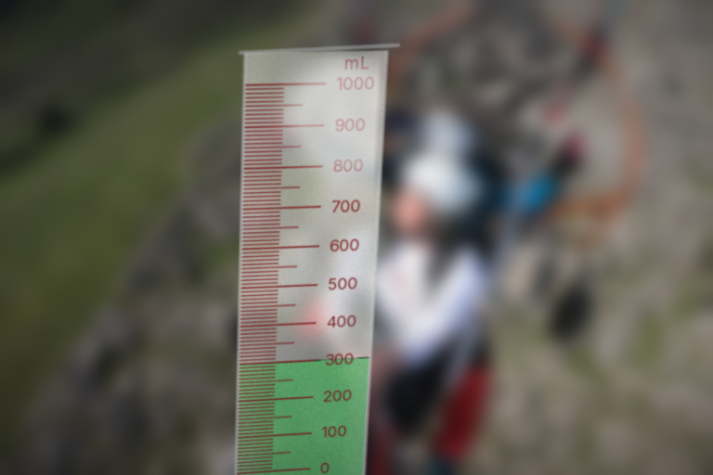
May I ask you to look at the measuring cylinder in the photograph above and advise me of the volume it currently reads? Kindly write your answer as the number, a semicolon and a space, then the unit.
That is 300; mL
